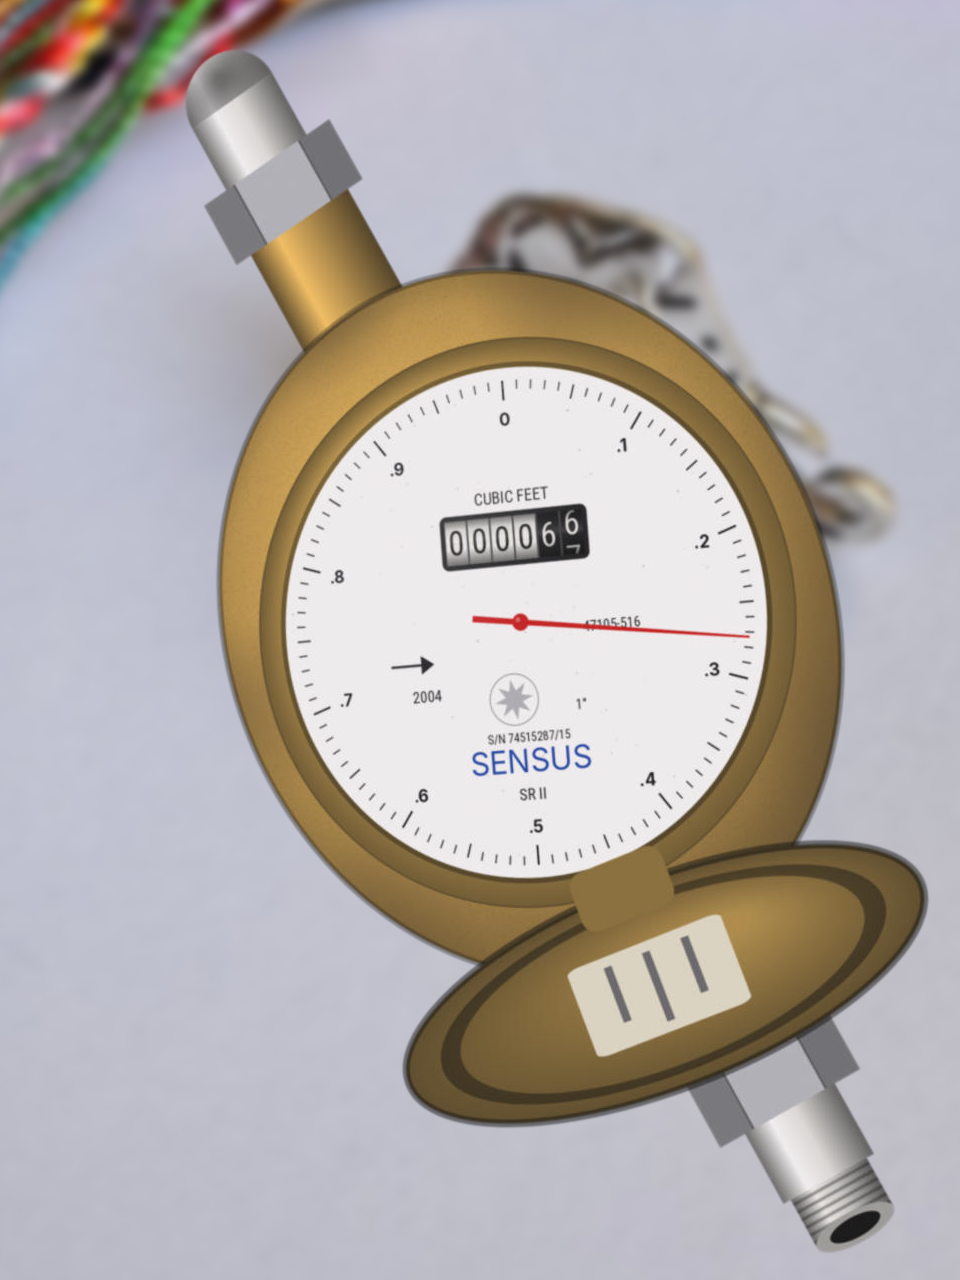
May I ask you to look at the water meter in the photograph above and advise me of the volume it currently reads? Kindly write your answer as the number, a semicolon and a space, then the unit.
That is 66.27; ft³
